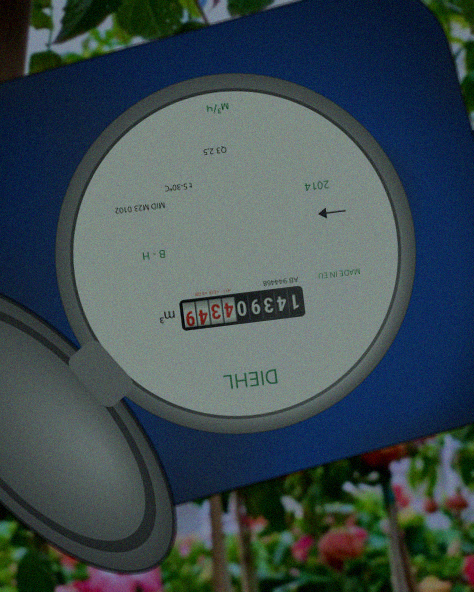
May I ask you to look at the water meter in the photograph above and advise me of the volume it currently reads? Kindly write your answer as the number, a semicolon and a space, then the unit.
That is 14390.4349; m³
